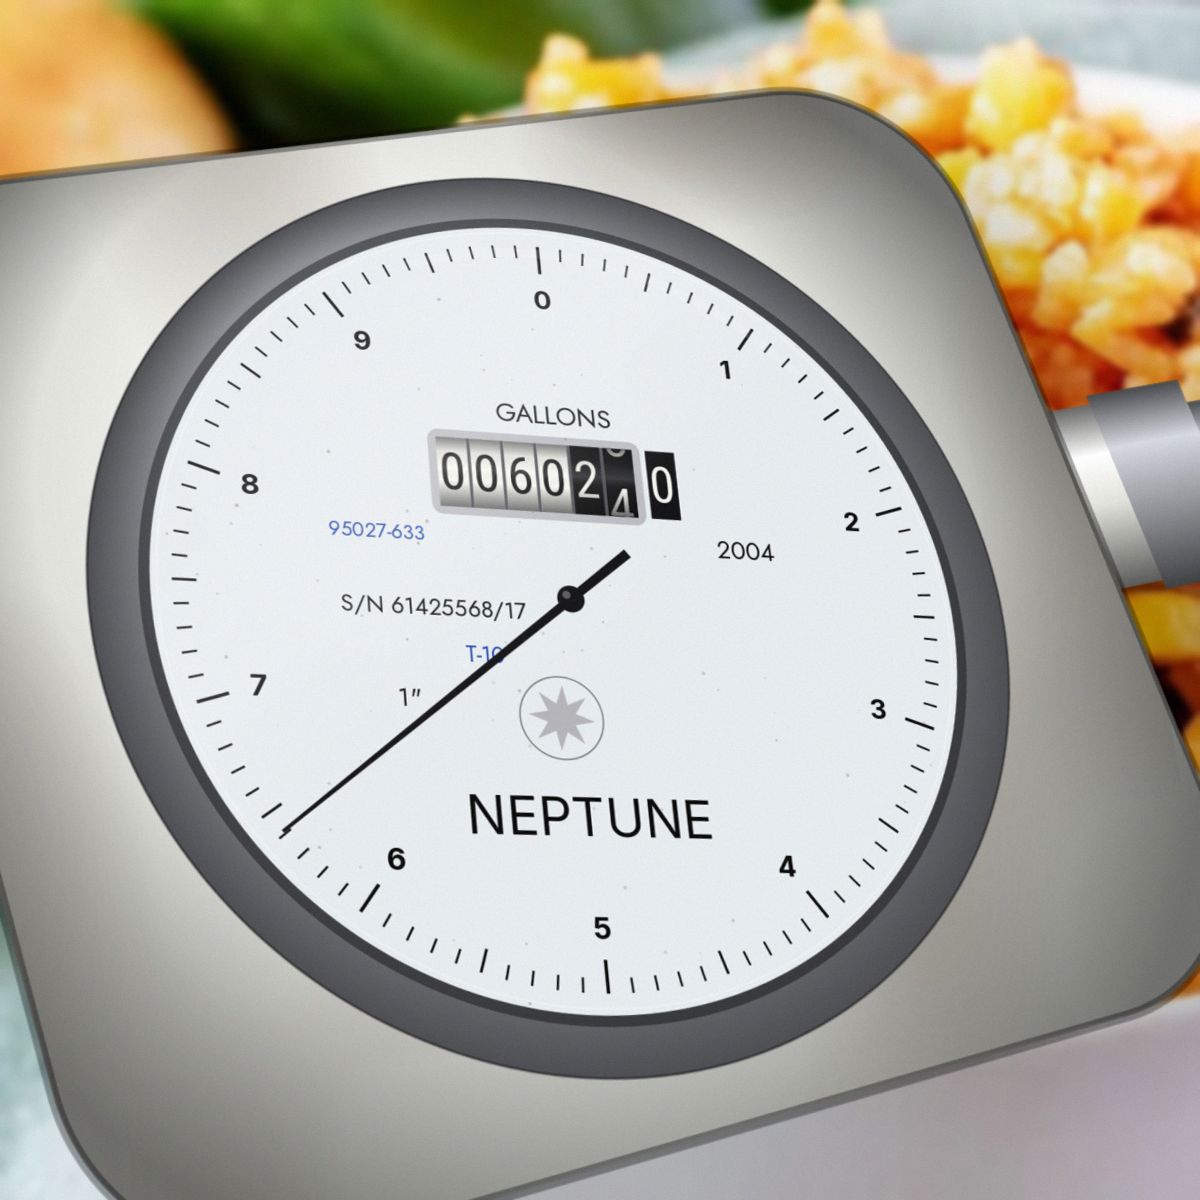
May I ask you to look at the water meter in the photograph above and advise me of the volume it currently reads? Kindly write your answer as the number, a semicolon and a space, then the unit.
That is 60236.4; gal
